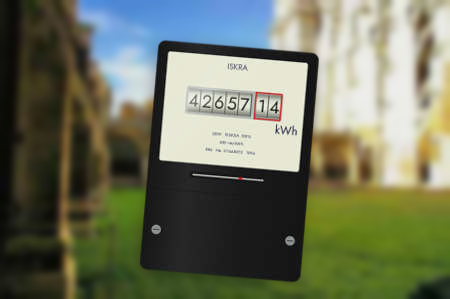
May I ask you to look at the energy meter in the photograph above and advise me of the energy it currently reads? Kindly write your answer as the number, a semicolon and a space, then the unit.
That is 42657.14; kWh
